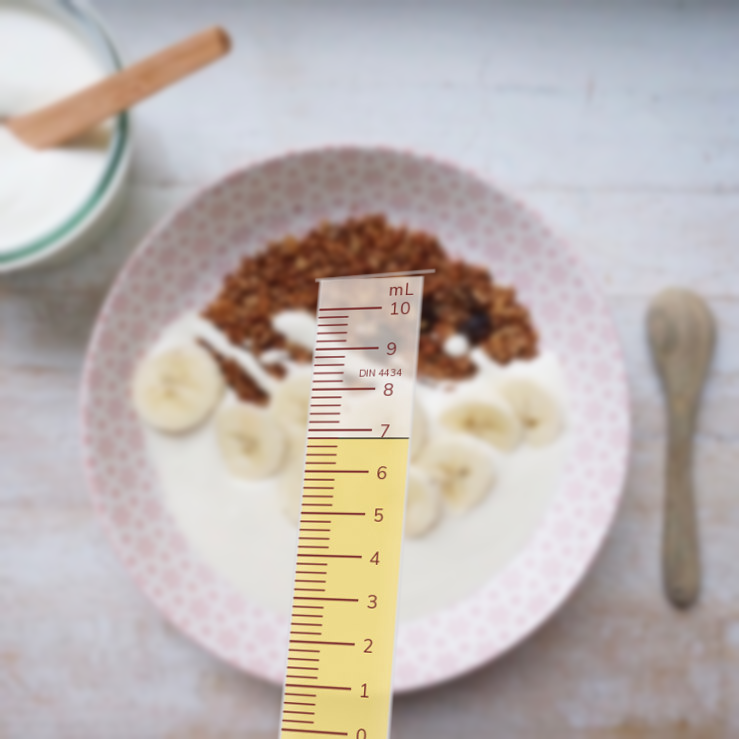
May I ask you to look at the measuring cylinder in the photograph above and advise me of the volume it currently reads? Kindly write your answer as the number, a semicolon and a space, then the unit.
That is 6.8; mL
